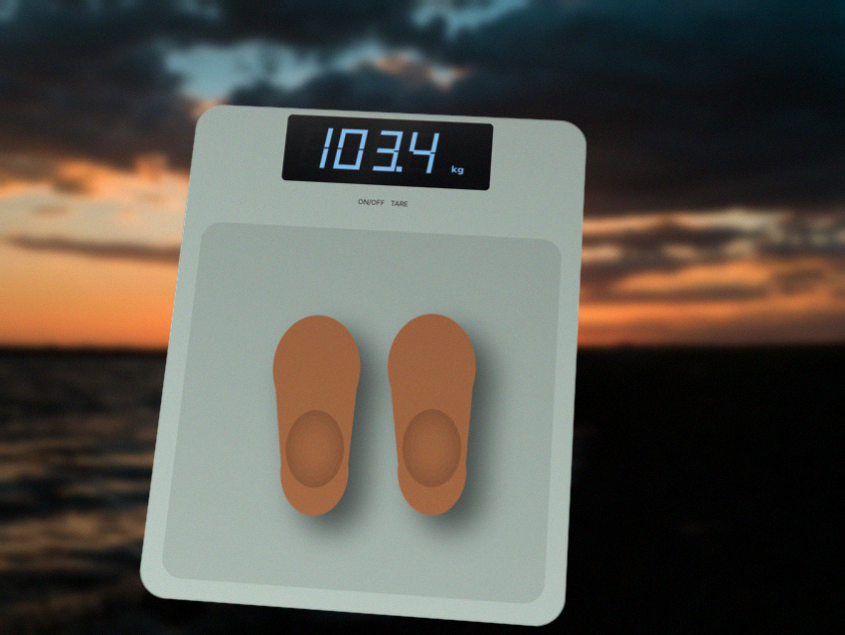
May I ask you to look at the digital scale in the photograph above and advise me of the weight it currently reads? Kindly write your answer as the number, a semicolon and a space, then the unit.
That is 103.4; kg
